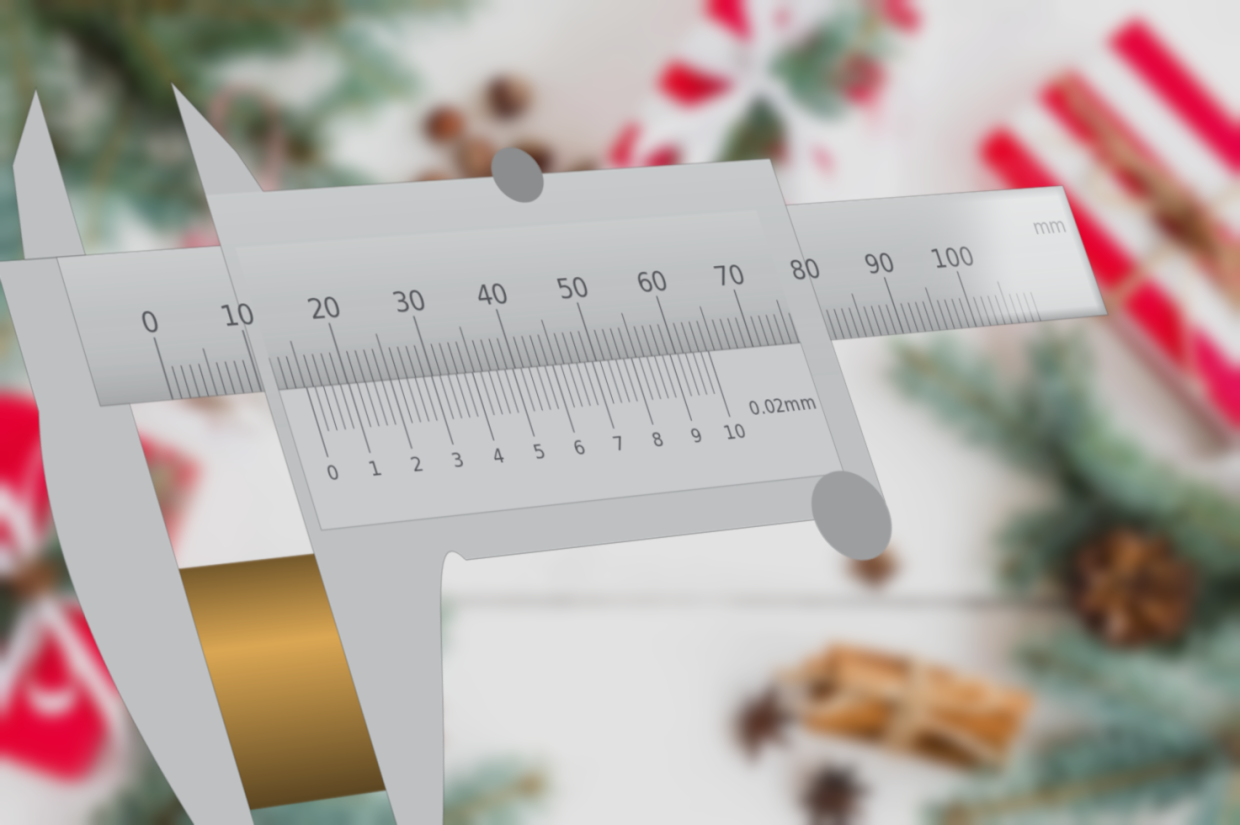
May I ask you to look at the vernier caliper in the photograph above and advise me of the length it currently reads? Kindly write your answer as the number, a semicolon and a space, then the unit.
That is 15.2; mm
